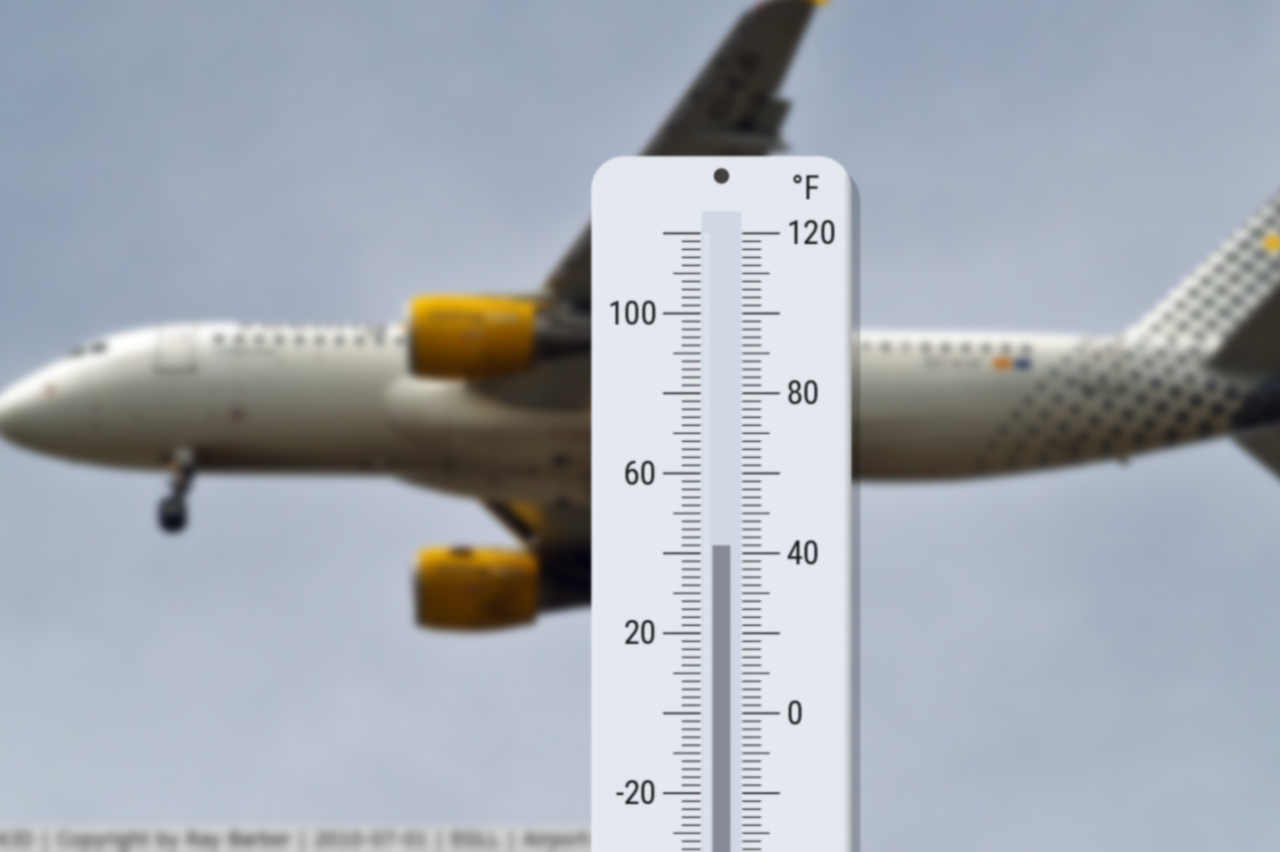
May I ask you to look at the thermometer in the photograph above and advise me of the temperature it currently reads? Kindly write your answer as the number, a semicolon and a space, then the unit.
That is 42; °F
